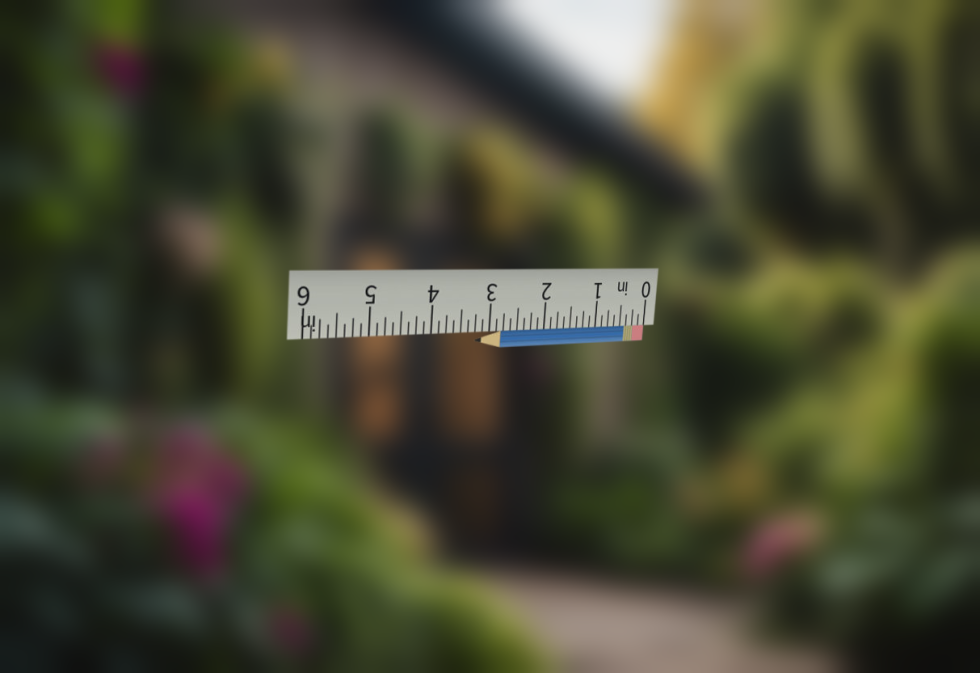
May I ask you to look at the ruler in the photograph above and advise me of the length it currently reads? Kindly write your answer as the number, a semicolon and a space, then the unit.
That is 3.25; in
